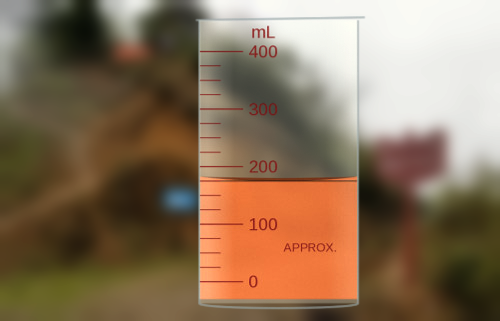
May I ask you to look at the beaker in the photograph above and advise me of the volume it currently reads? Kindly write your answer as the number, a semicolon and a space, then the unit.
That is 175; mL
